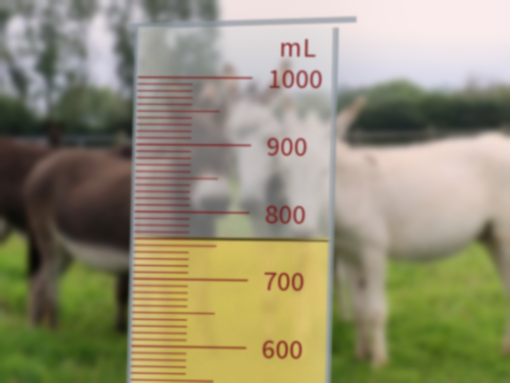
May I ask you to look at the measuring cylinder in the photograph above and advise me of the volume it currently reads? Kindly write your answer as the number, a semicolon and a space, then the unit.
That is 760; mL
